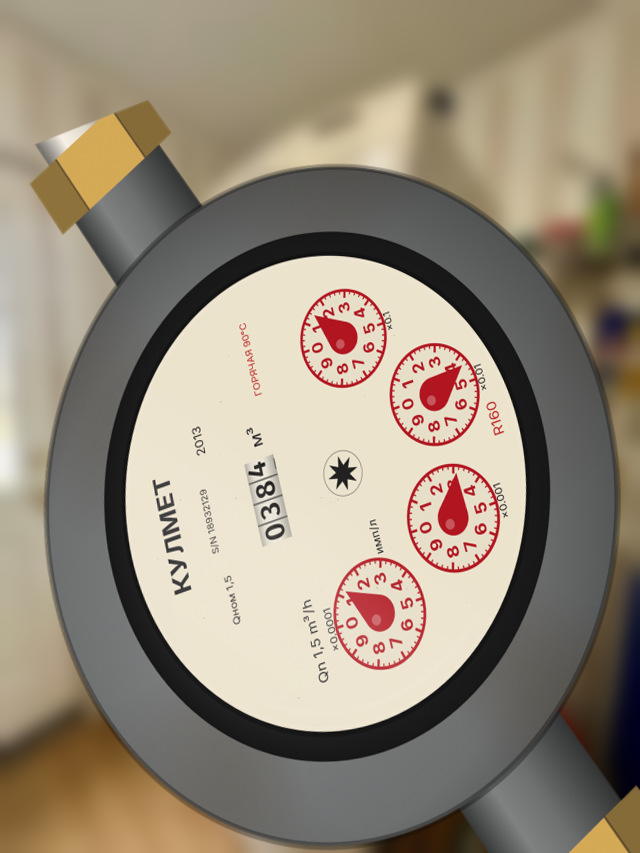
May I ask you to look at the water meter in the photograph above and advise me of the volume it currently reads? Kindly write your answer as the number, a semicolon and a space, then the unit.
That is 384.1431; m³
